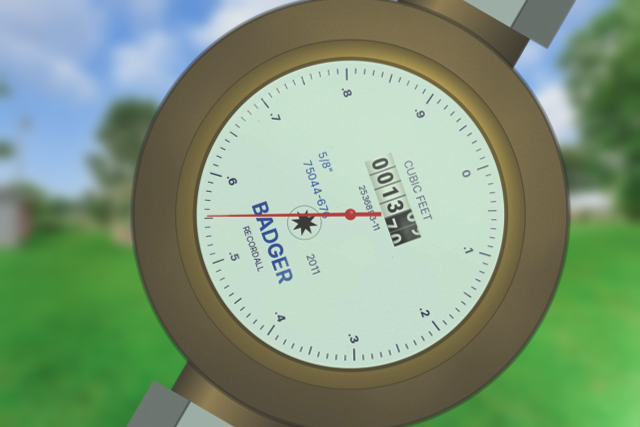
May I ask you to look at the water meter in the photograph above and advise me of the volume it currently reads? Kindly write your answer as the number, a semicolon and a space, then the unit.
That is 1369.55; ft³
